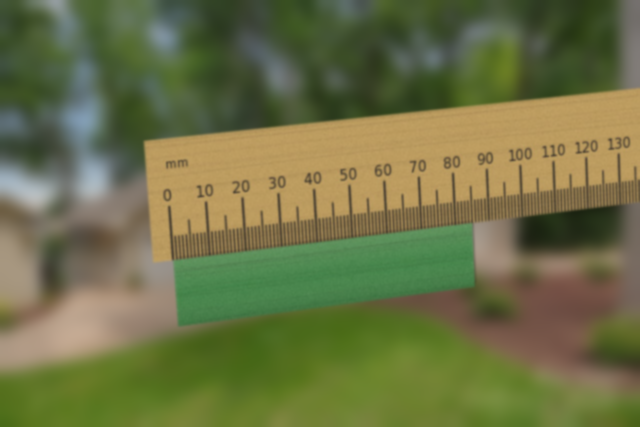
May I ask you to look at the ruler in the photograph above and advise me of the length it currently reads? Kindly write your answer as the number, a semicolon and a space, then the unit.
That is 85; mm
